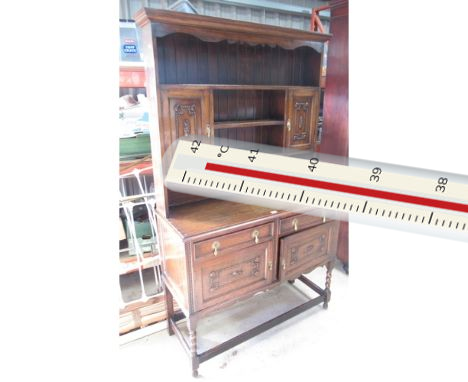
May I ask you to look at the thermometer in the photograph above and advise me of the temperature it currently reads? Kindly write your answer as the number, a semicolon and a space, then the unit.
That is 41.7; °C
